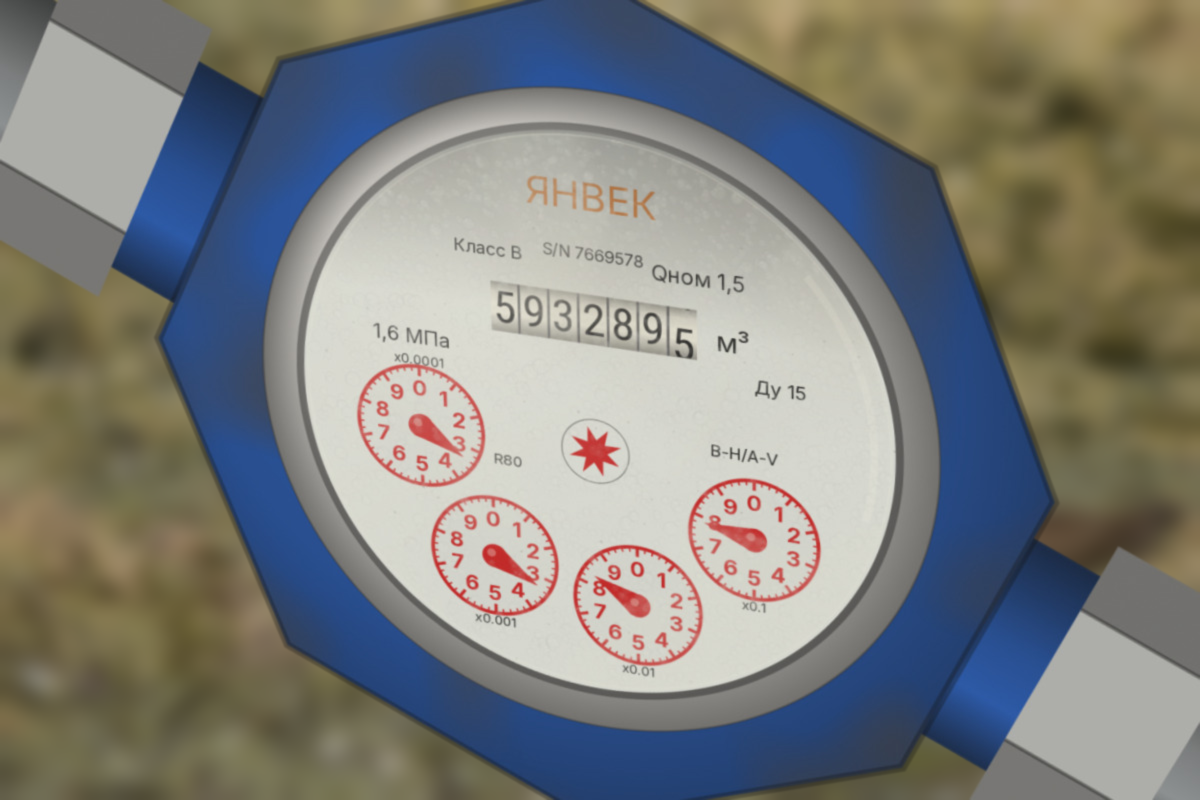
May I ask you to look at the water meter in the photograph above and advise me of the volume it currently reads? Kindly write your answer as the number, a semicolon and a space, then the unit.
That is 5932894.7833; m³
